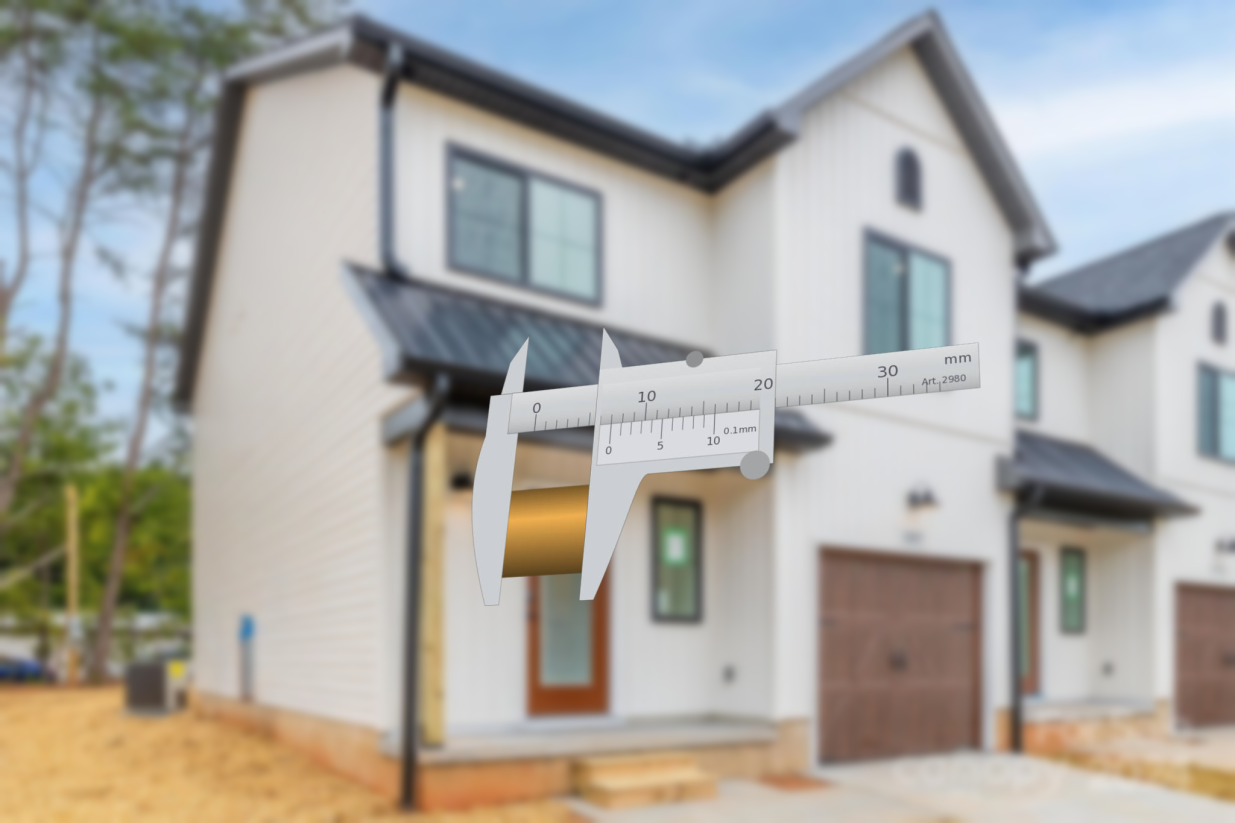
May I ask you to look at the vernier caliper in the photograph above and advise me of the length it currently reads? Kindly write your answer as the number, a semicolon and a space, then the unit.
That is 7.0; mm
